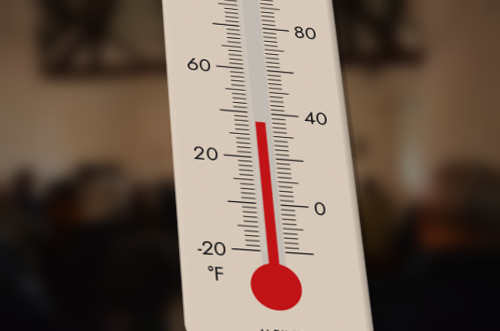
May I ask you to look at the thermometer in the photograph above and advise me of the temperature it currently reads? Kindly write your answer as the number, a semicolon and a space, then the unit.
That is 36; °F
